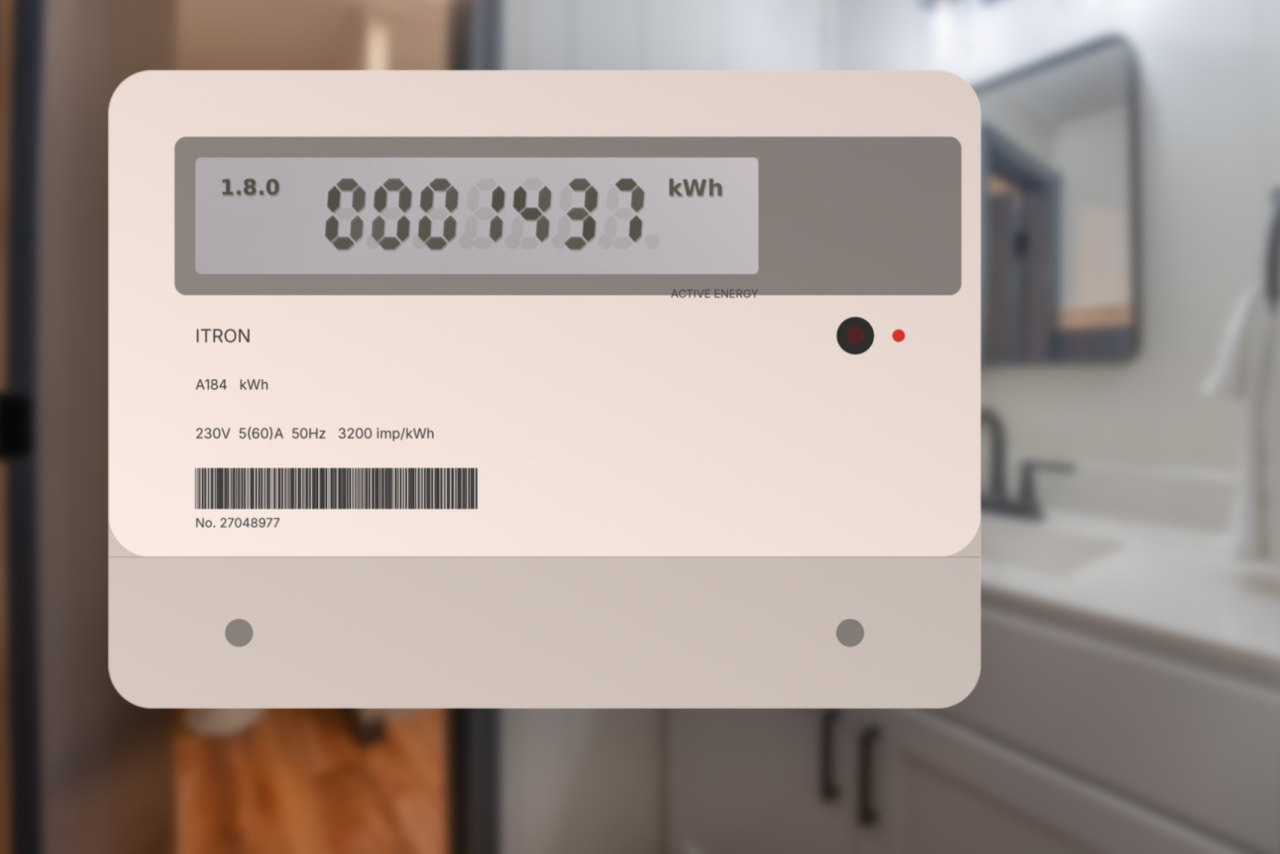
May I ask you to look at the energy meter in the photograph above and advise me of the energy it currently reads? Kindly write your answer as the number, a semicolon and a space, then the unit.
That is 1437; kWh
